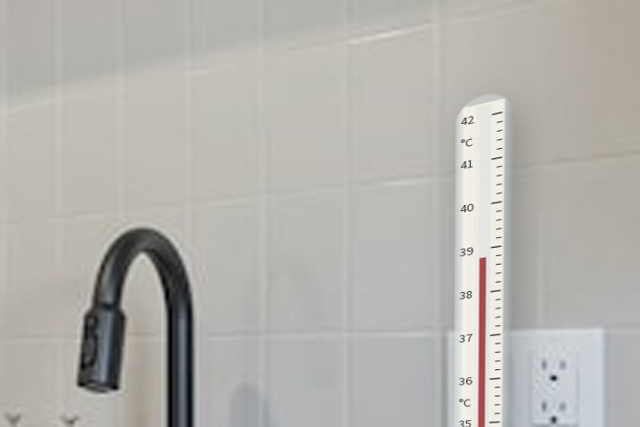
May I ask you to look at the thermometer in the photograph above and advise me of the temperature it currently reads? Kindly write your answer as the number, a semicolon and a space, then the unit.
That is 38.8; °C
